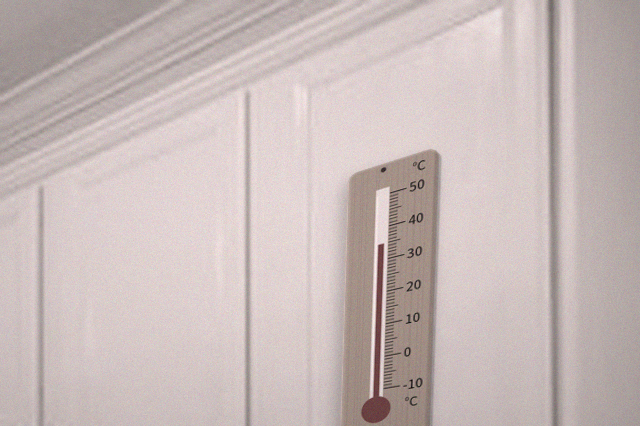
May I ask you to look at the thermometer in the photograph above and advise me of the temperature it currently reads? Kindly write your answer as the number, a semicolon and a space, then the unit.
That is 35; °C
